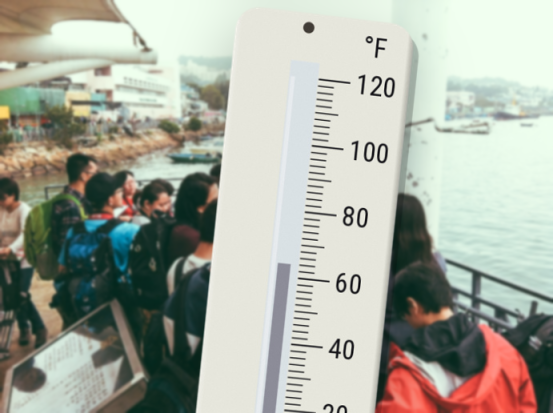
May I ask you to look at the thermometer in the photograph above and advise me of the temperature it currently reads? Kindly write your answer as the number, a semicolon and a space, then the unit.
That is 64; °F
